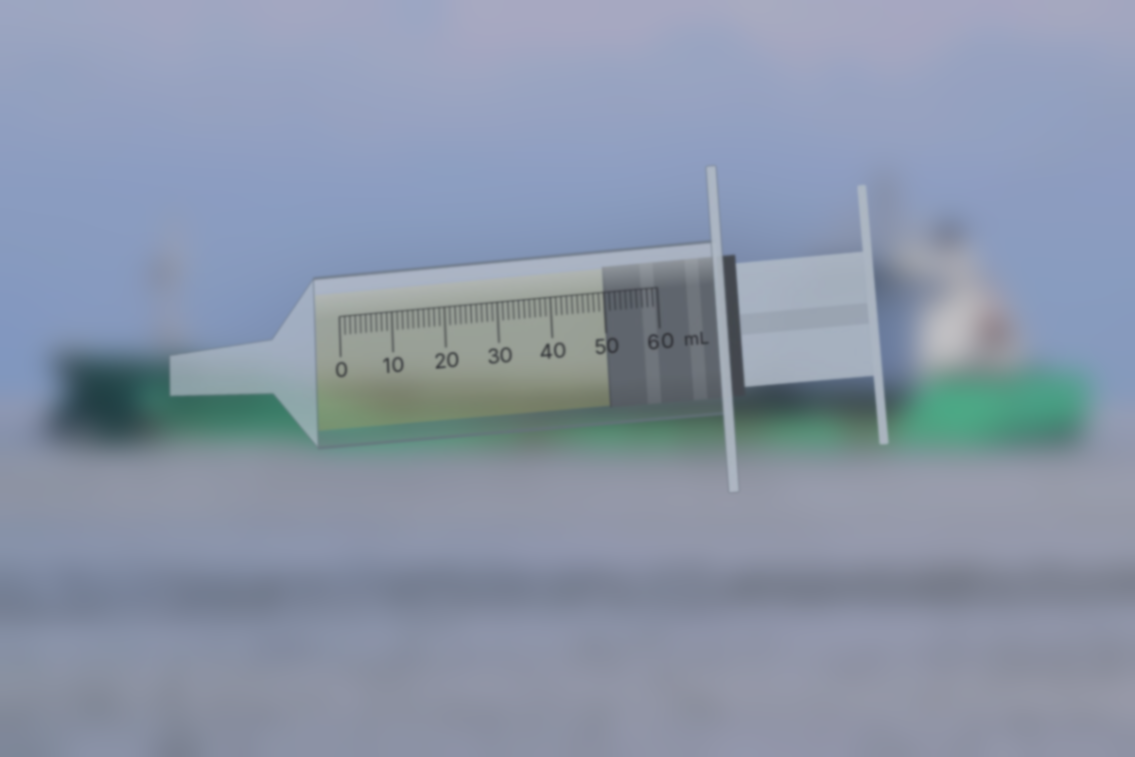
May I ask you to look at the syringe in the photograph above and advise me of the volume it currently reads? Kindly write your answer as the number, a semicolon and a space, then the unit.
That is 50; mL
